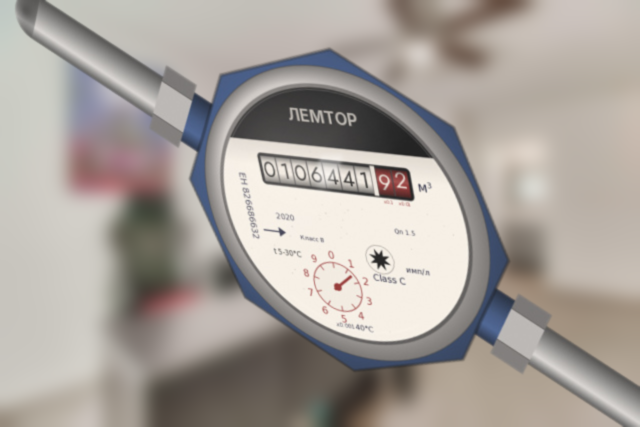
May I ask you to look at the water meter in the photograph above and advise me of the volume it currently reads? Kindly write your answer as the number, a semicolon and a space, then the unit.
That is 106441.921; m³
